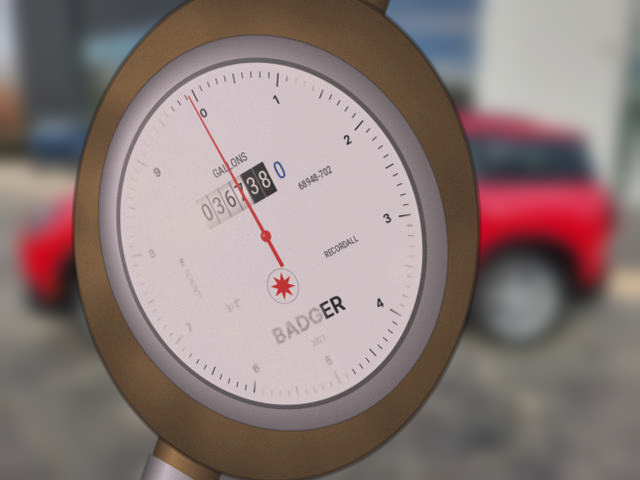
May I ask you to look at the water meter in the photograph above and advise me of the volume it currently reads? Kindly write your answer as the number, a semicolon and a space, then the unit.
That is 367379.9; gal
